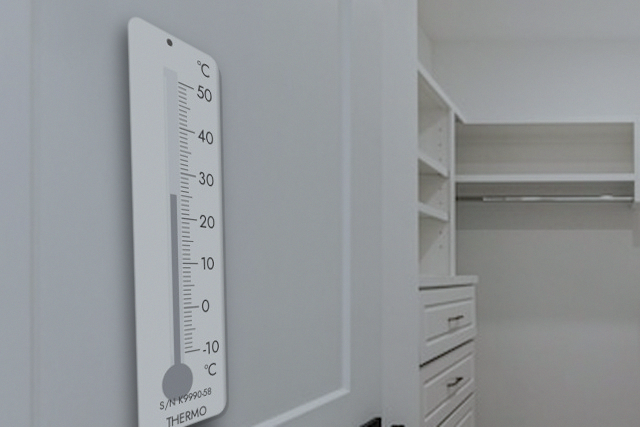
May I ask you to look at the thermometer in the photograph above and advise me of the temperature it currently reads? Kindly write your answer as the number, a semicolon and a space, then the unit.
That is 25; °C
